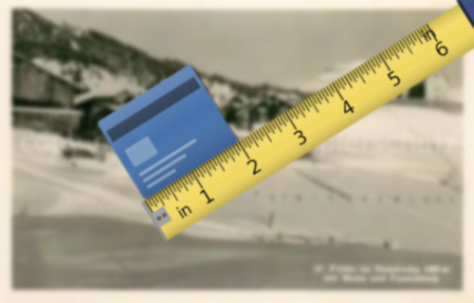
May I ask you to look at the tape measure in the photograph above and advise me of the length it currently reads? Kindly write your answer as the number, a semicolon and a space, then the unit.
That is 2; in
